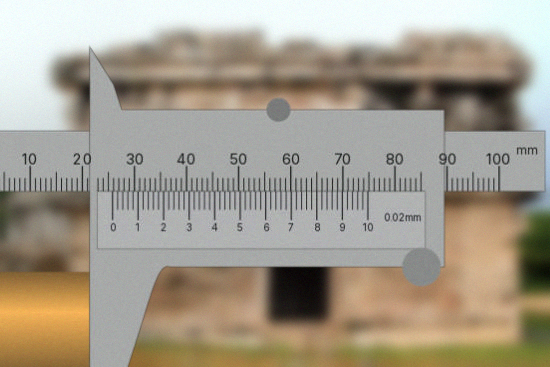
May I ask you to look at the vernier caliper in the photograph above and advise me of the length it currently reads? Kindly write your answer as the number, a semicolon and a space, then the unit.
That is 25.8; mm
